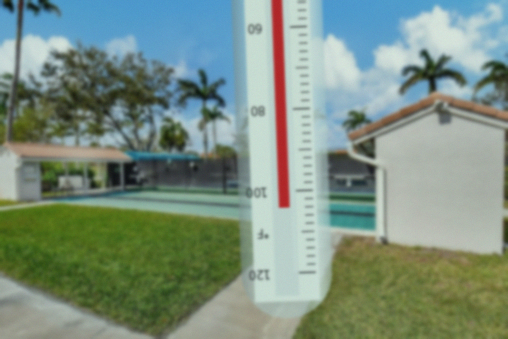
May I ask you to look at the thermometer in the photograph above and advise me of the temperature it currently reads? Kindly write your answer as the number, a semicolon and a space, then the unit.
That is 104; °F
